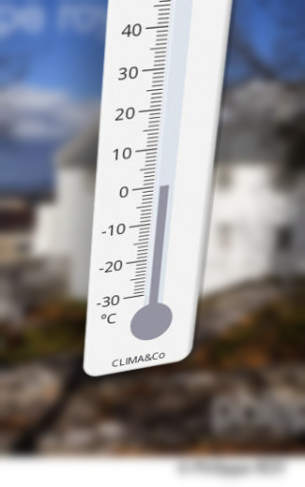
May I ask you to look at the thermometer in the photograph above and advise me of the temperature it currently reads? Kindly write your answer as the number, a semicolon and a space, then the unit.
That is 0; °C
